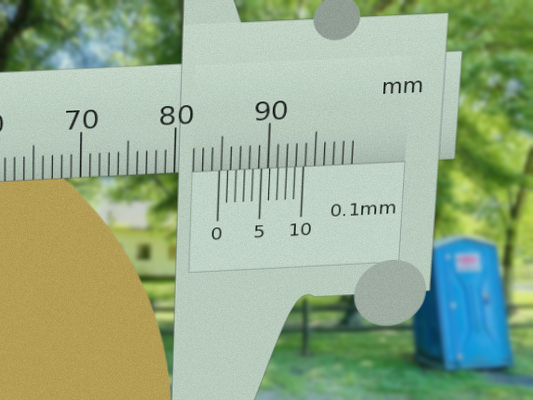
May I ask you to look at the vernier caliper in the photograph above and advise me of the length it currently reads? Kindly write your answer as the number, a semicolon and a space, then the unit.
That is 84.8; mm
